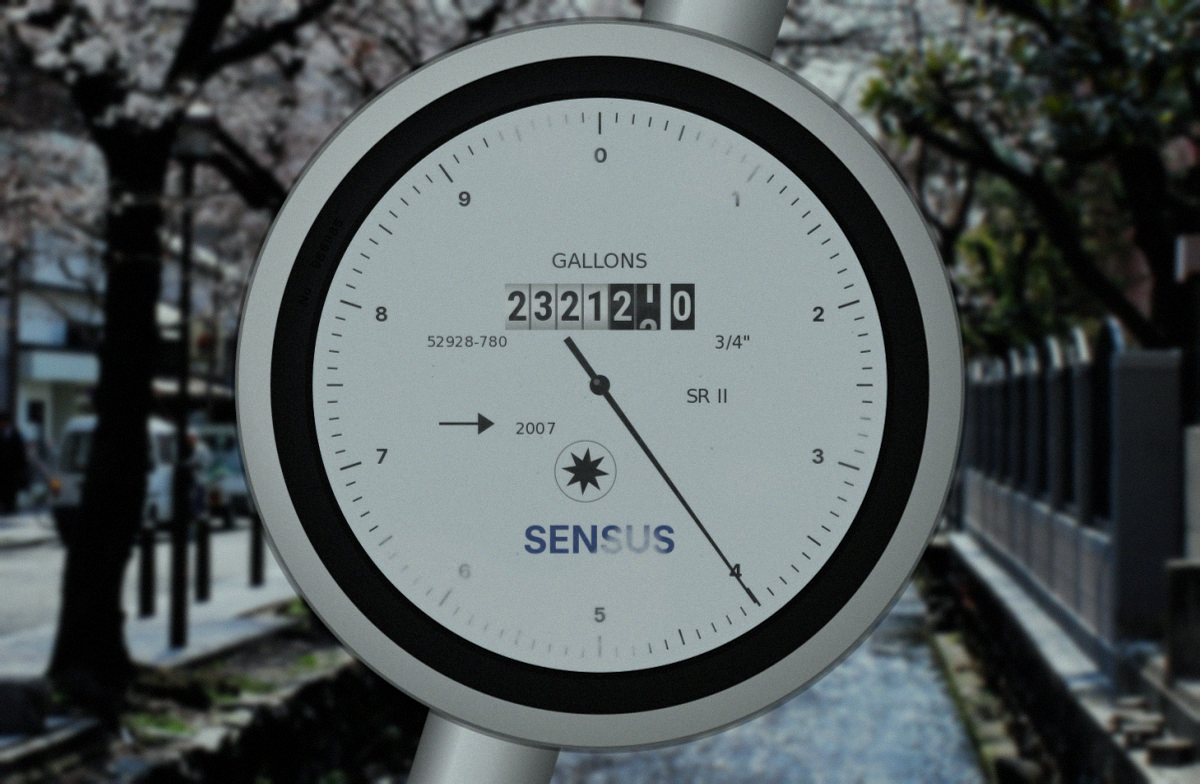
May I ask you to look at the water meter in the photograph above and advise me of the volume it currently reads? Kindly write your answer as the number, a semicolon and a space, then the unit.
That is 2321214.0; gal
